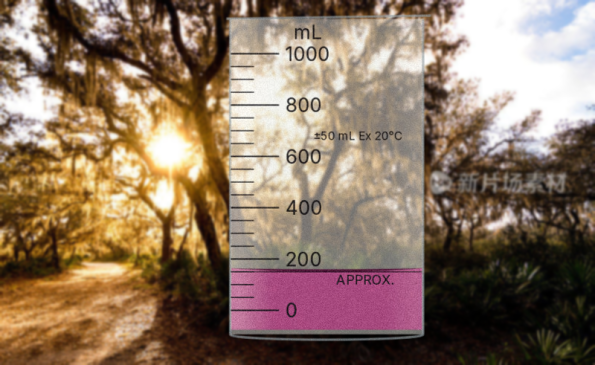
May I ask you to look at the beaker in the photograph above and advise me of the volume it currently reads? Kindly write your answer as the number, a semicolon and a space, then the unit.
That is 150; mL
